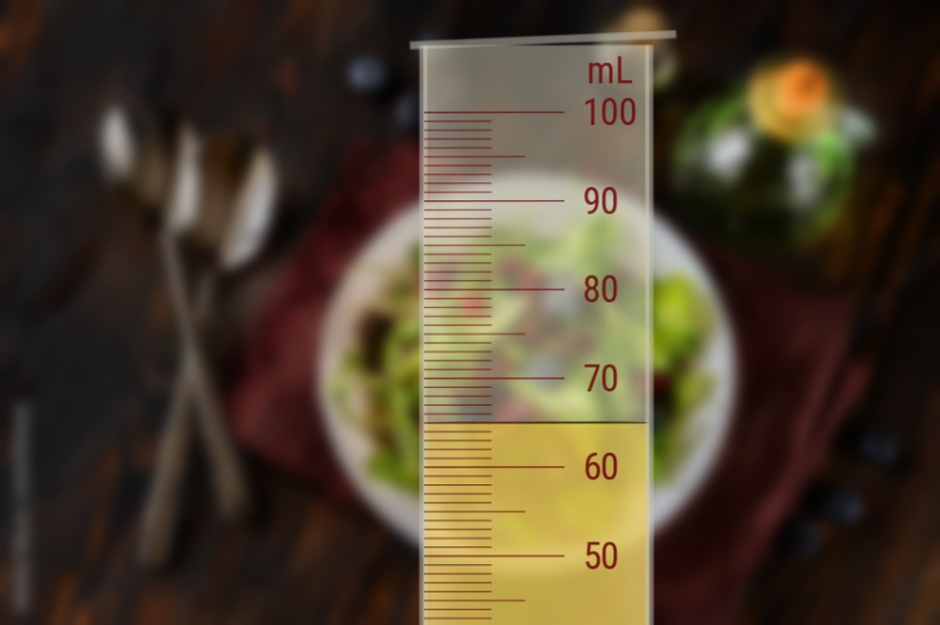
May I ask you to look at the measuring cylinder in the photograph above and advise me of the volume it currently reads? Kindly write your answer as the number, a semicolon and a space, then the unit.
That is 65; mL
